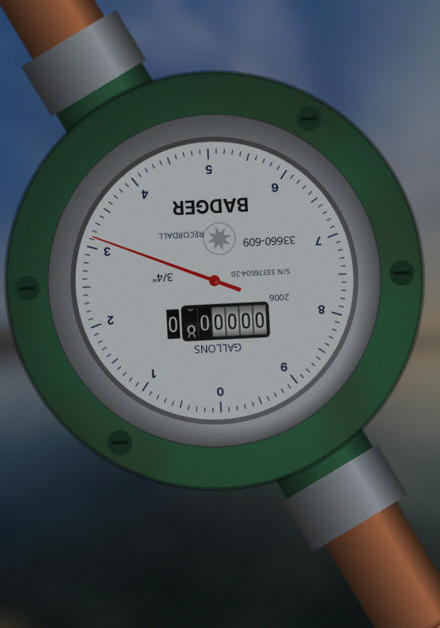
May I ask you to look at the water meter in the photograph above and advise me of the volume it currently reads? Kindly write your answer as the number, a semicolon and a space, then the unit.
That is 83.1; gal
